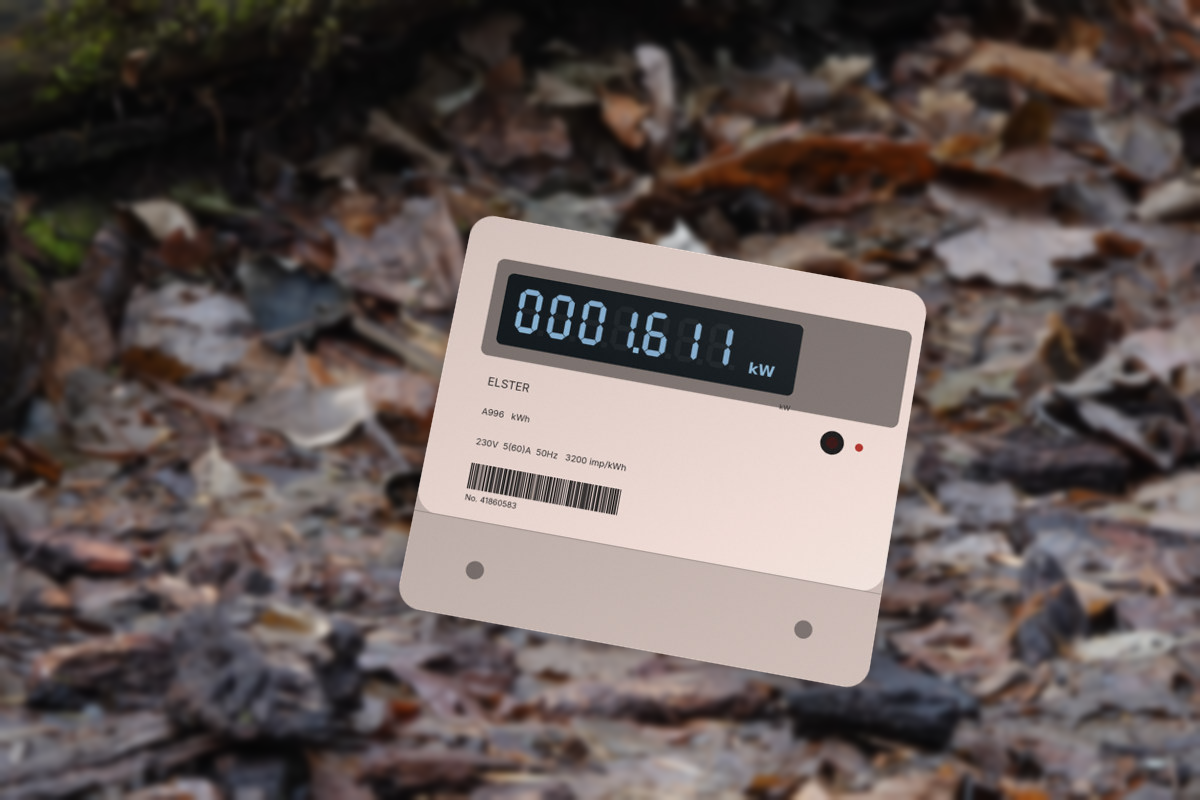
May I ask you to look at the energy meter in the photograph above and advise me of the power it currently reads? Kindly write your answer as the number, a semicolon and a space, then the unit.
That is 1.611; kW
